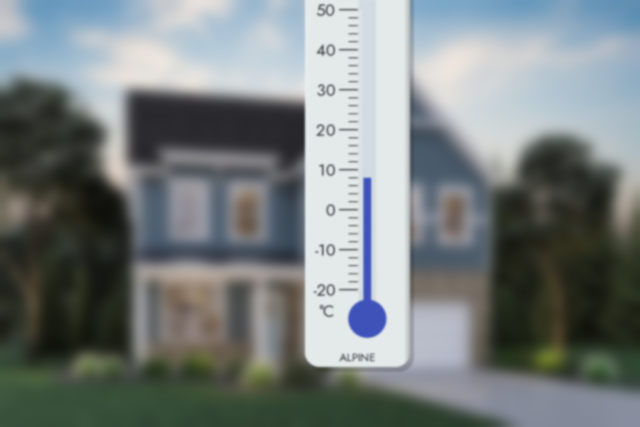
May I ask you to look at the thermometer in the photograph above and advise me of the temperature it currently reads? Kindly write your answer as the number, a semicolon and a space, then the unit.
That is 8; °C
